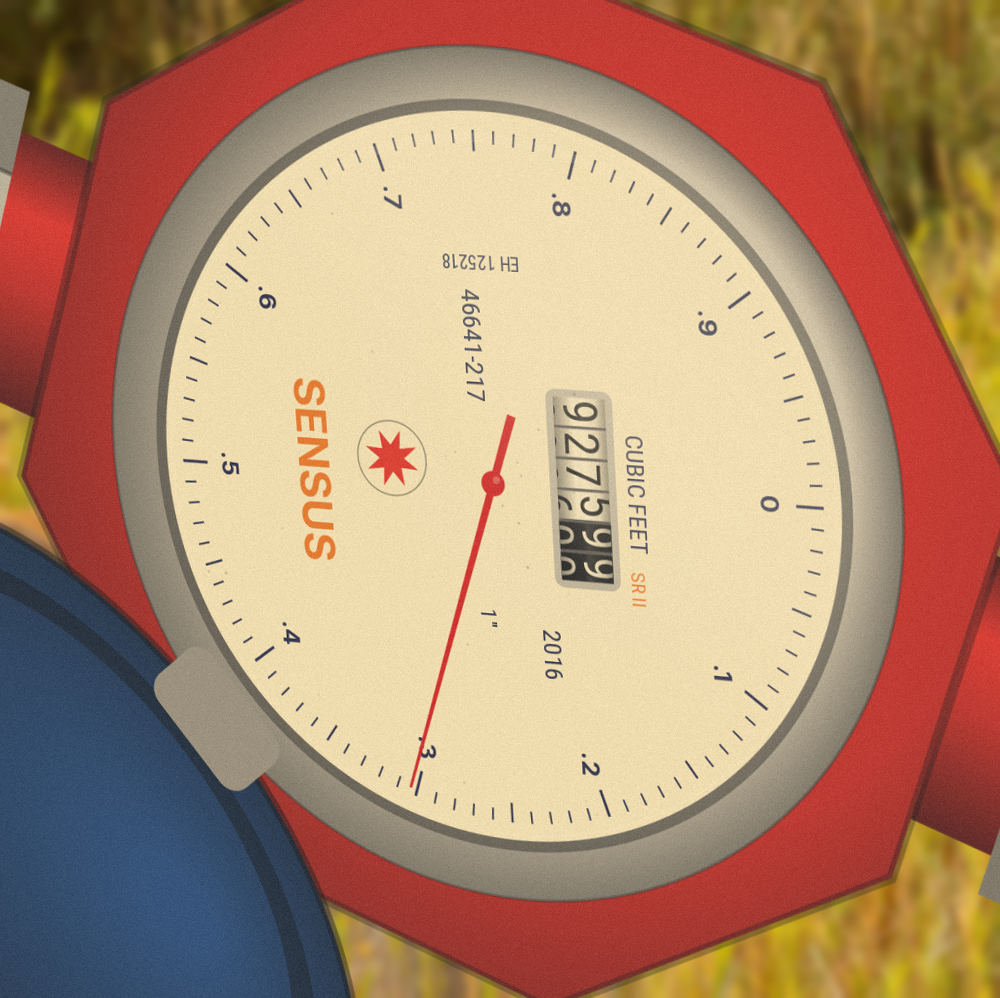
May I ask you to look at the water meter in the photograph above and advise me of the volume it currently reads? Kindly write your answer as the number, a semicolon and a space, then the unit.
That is 927599.30; ft³
